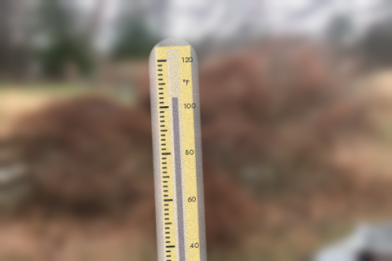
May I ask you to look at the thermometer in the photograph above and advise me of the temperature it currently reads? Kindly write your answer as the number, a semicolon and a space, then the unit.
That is 104; °F
